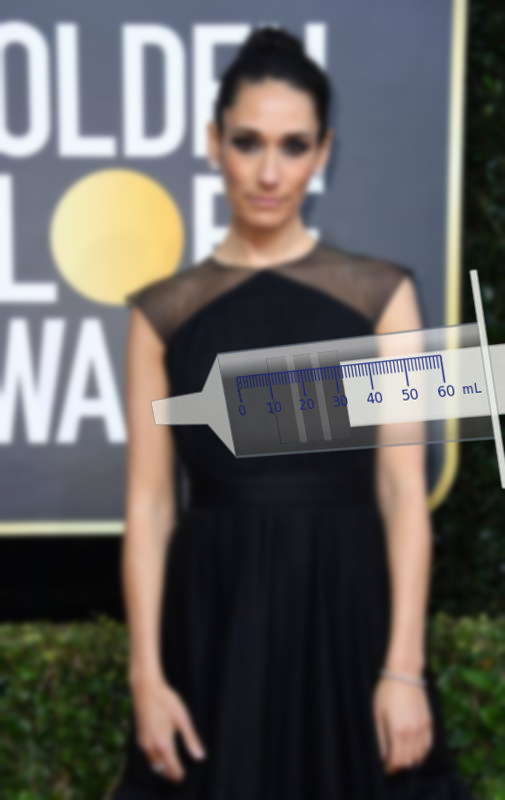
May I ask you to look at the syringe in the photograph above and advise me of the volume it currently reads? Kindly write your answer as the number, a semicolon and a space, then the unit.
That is 10; mL
